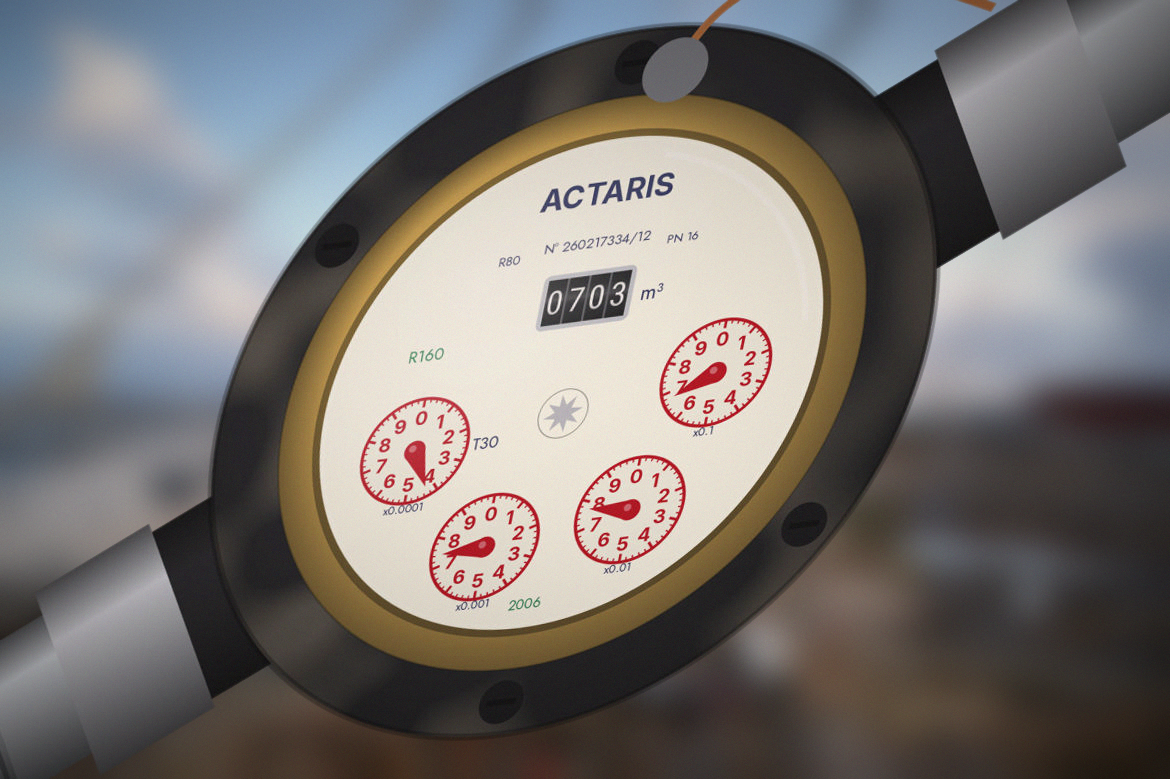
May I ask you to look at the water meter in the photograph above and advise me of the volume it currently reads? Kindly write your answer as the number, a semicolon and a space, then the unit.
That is 703.6774; m³
